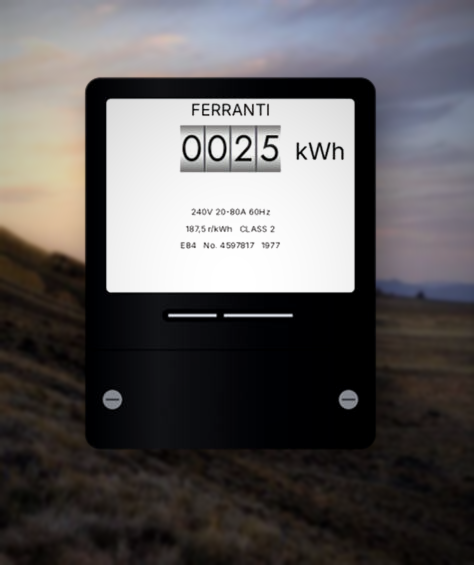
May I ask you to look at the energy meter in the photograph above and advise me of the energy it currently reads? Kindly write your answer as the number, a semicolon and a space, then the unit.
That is 25; kWh
